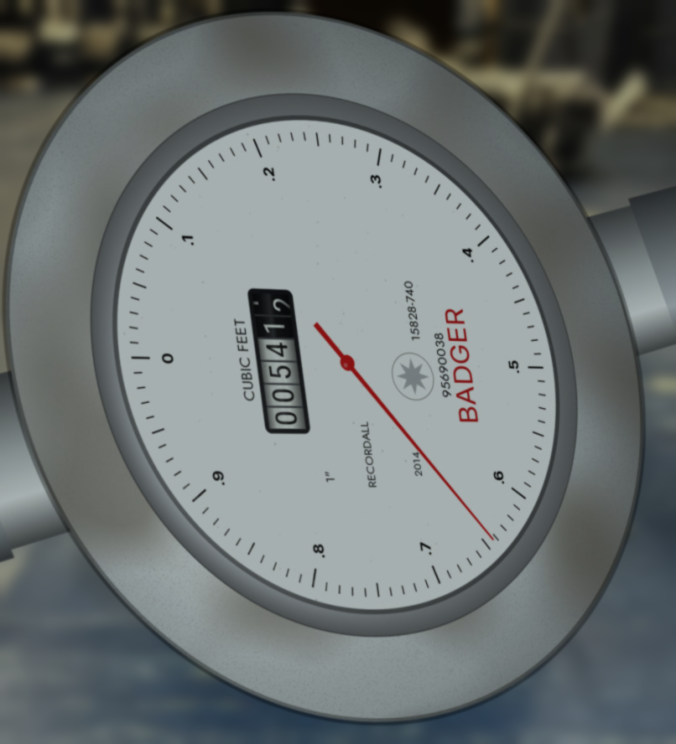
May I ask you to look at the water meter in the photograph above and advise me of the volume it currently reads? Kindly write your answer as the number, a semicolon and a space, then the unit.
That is 5411.64; ft³
